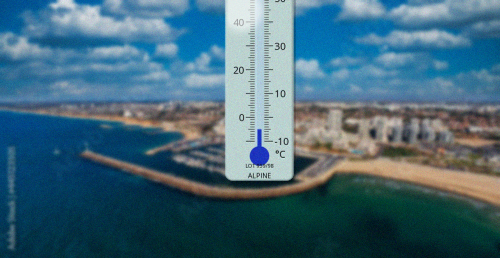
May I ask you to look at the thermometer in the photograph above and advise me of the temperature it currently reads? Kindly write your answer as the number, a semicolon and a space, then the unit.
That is -5; °C
